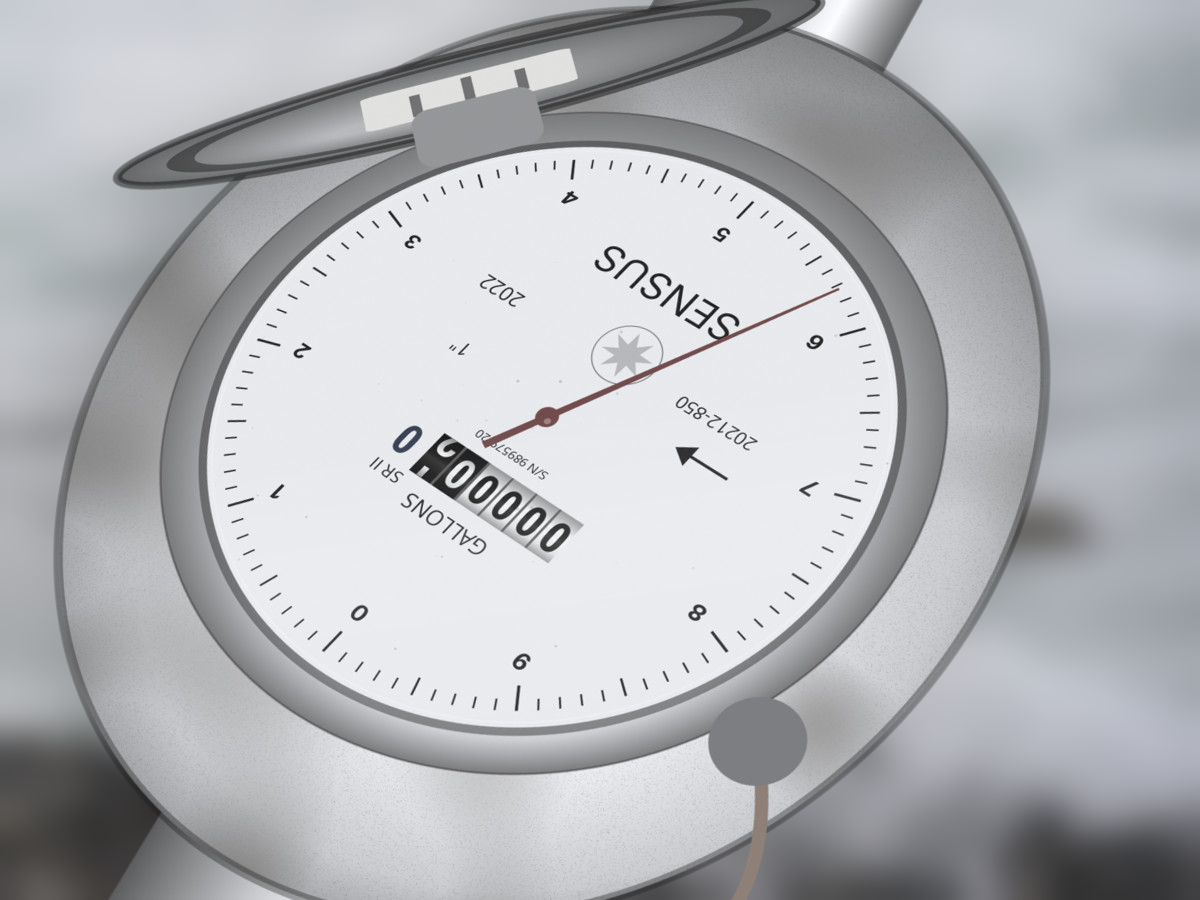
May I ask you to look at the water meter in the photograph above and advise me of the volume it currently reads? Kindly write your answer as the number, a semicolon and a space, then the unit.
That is 15.7; gal
